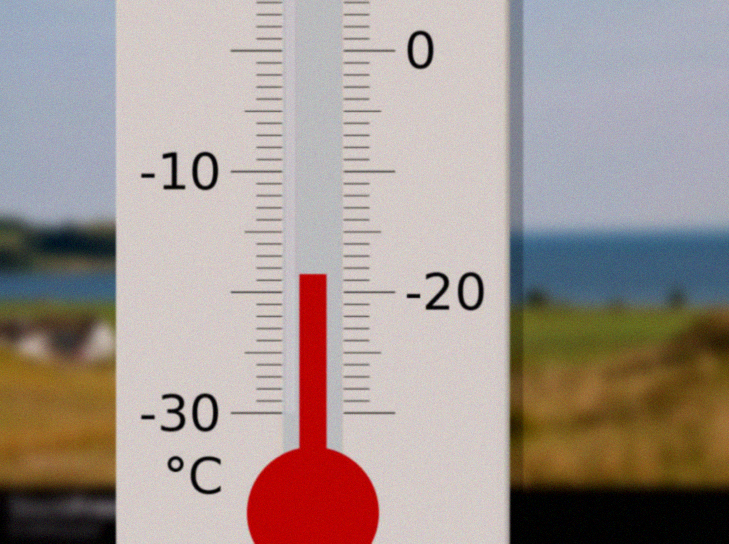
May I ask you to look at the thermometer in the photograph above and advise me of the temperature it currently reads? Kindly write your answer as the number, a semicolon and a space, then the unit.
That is -18.5; °C
